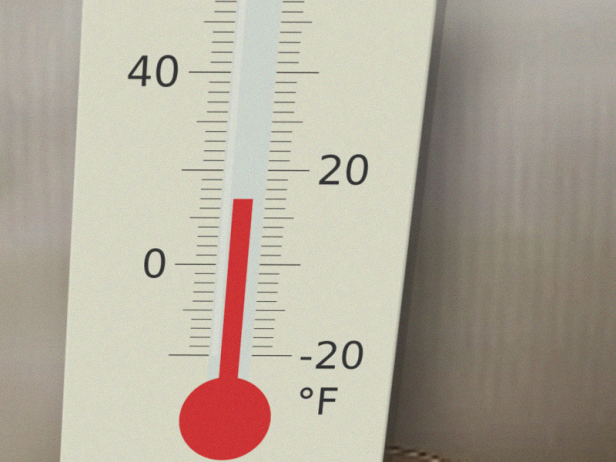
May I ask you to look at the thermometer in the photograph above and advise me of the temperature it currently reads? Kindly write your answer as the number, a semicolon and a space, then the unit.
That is 14; °F
